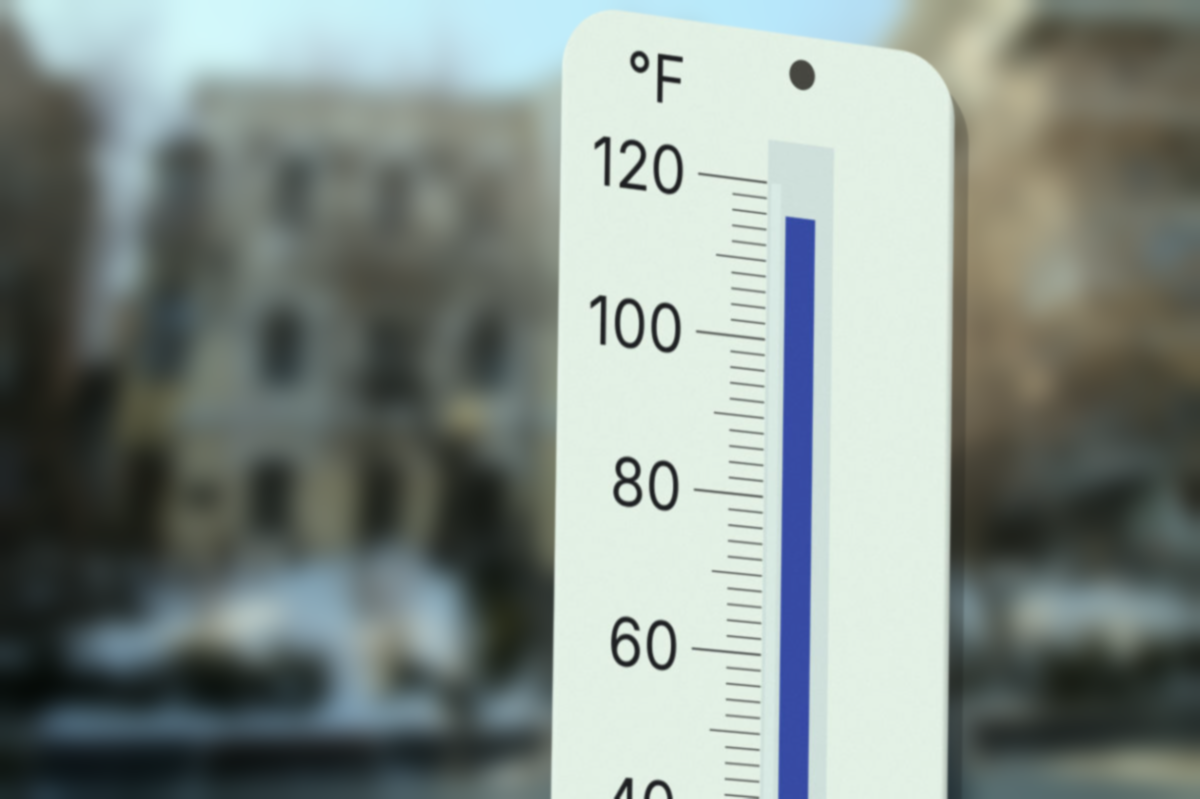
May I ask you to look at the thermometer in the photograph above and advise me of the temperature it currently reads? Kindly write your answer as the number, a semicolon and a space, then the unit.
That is 116; °F
